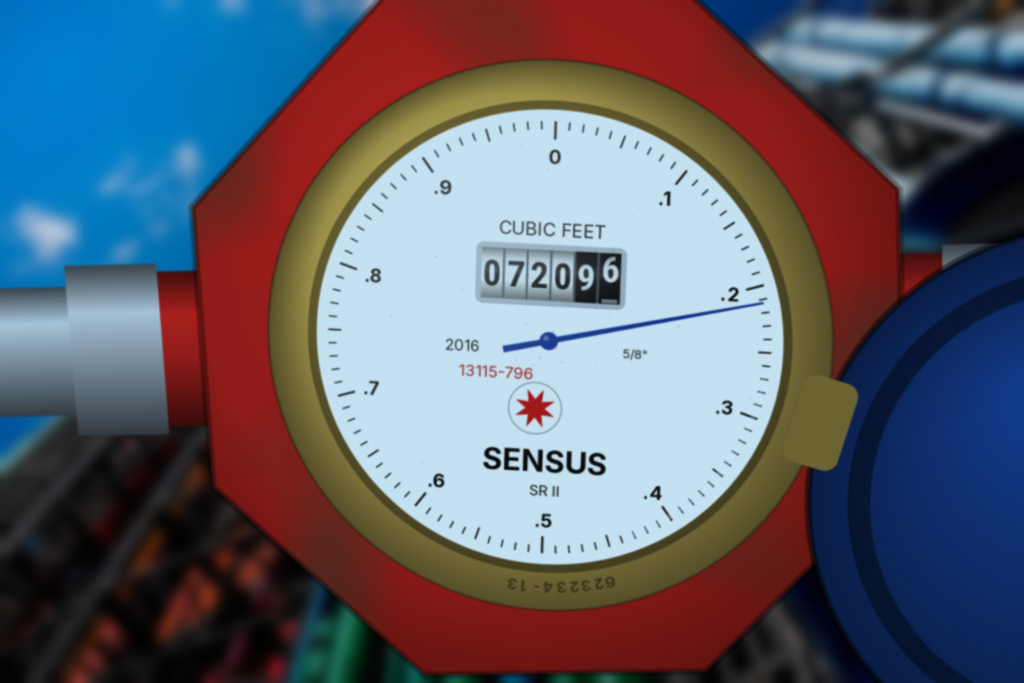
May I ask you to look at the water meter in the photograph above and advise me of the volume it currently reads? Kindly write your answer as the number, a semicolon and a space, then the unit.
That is 72096.21; ft³
